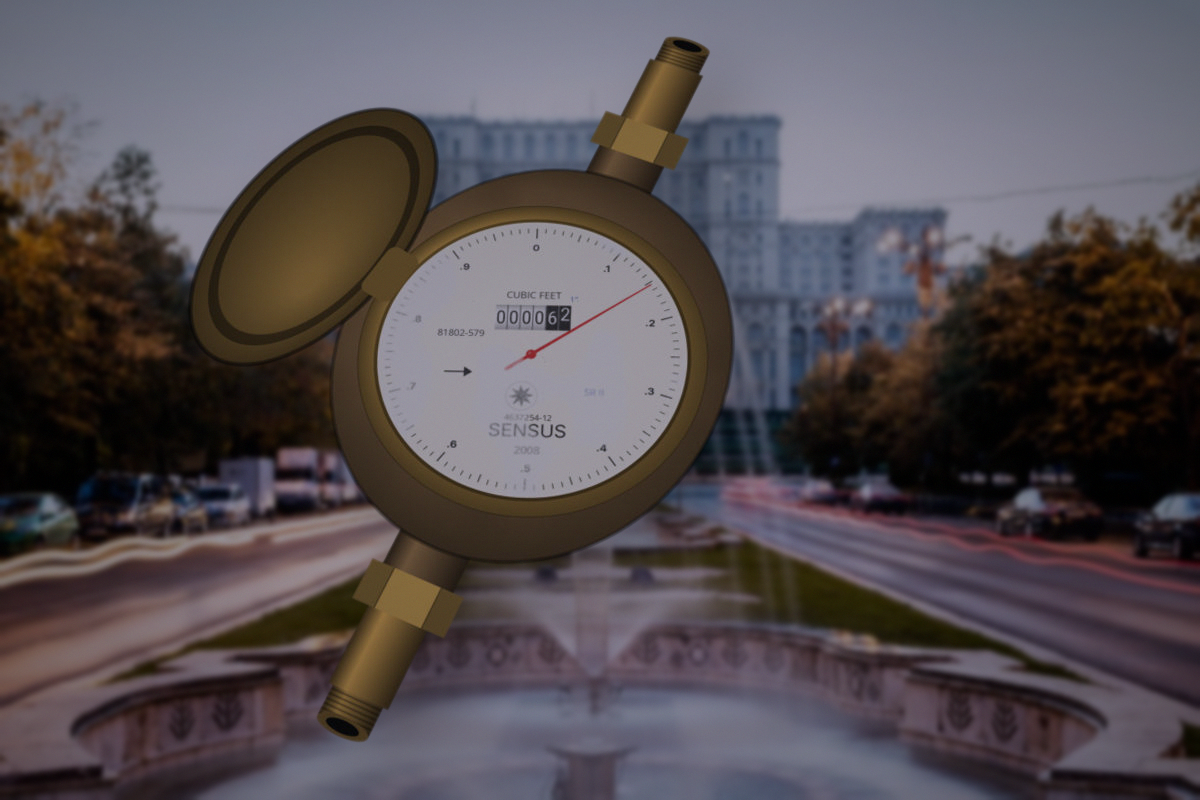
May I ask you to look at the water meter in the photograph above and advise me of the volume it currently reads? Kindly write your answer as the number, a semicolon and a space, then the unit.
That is 62.15; ft³
